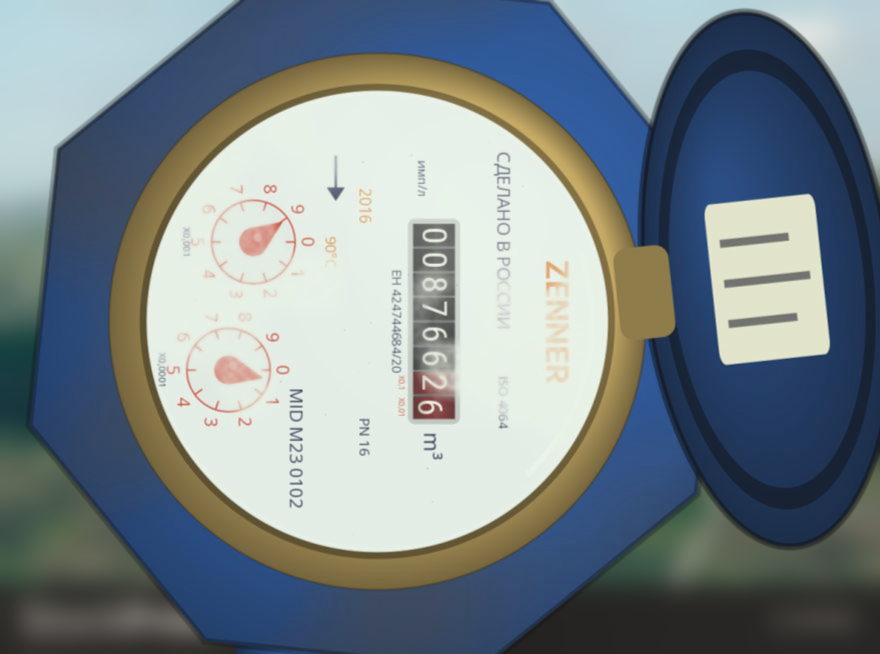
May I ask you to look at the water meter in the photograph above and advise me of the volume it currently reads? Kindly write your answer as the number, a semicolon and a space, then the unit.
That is 8766.2590; m³
